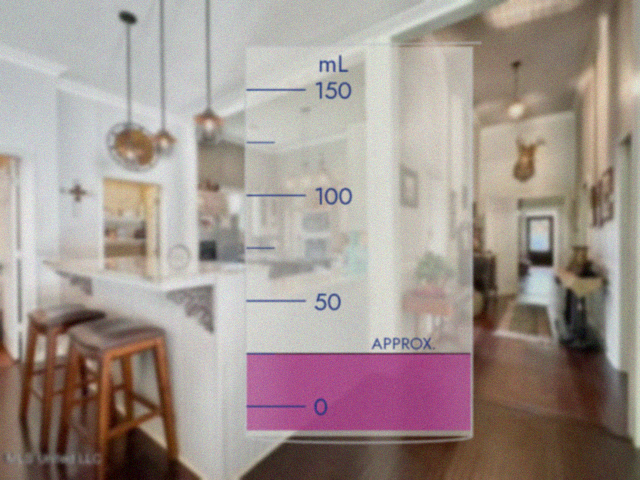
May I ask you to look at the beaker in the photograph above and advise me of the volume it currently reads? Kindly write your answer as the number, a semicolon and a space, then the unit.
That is 25; mL
